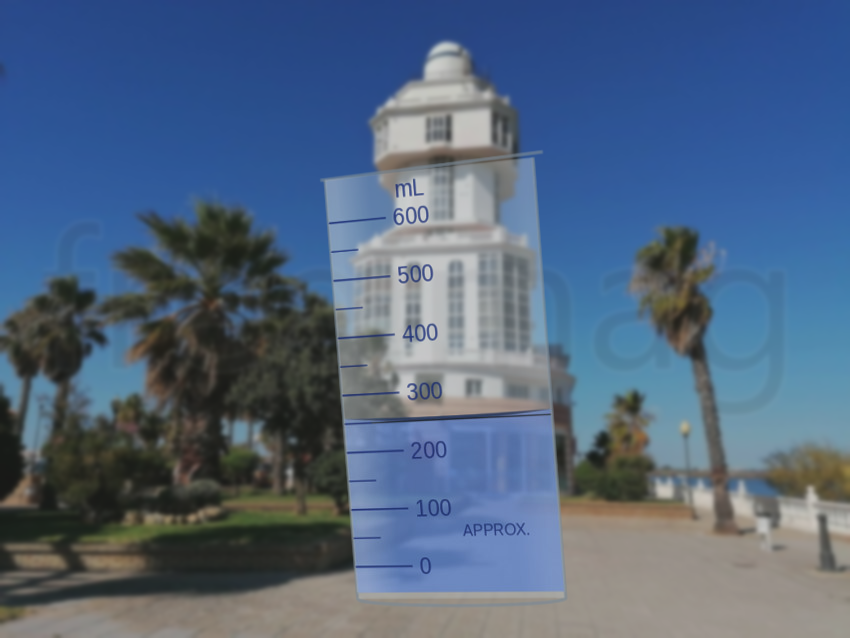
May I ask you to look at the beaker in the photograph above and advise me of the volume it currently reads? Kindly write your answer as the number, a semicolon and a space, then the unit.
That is 250; mL
